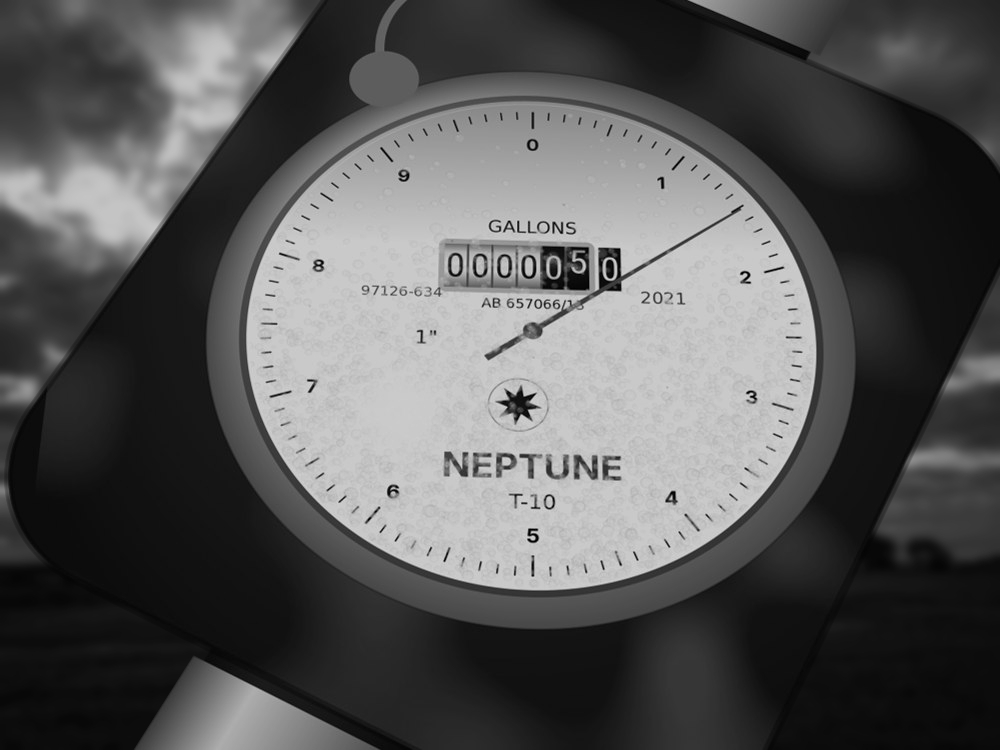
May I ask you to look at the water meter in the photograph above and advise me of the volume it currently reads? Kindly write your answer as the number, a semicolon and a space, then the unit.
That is 51.5; gal
